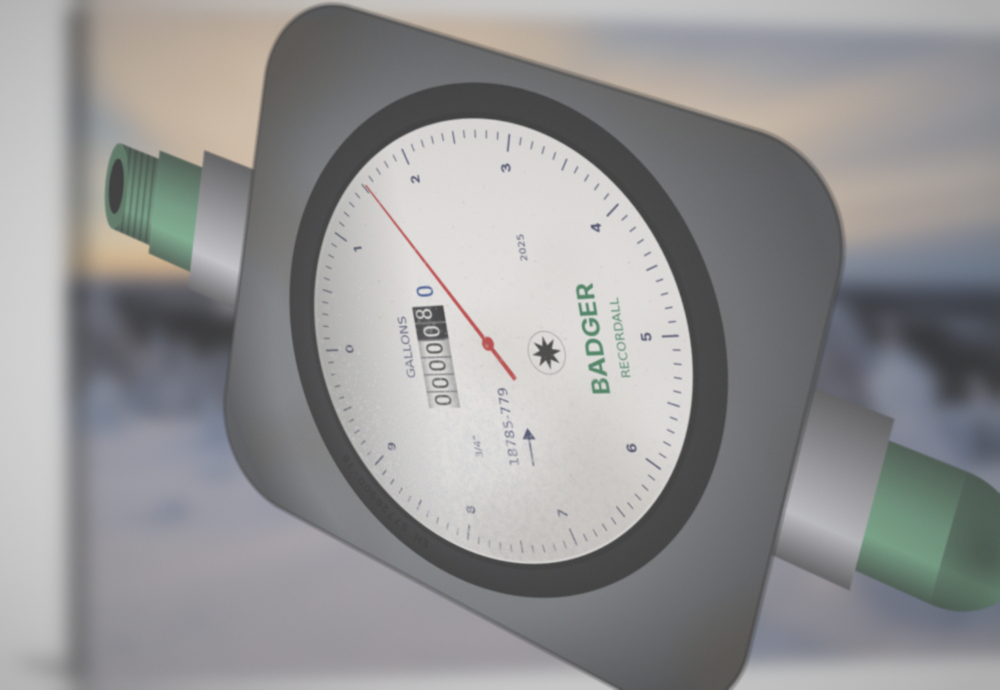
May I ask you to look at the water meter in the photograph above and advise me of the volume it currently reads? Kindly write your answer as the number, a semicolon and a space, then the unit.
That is 81.5; gal
